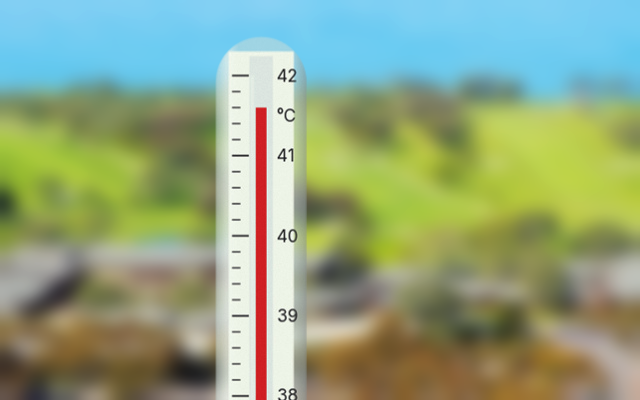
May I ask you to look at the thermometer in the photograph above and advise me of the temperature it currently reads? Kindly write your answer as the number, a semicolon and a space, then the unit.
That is 41.6; °C
